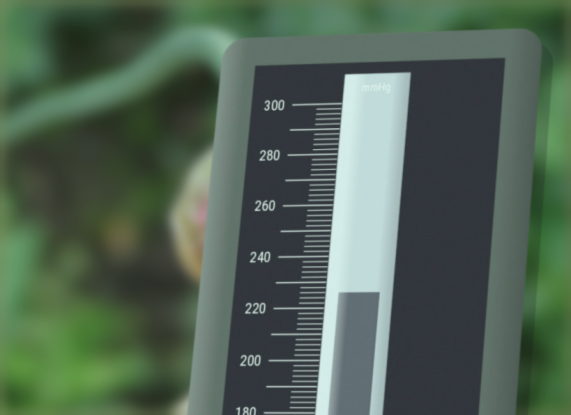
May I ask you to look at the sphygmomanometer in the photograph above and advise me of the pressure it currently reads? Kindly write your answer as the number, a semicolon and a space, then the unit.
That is 226; mmHg
